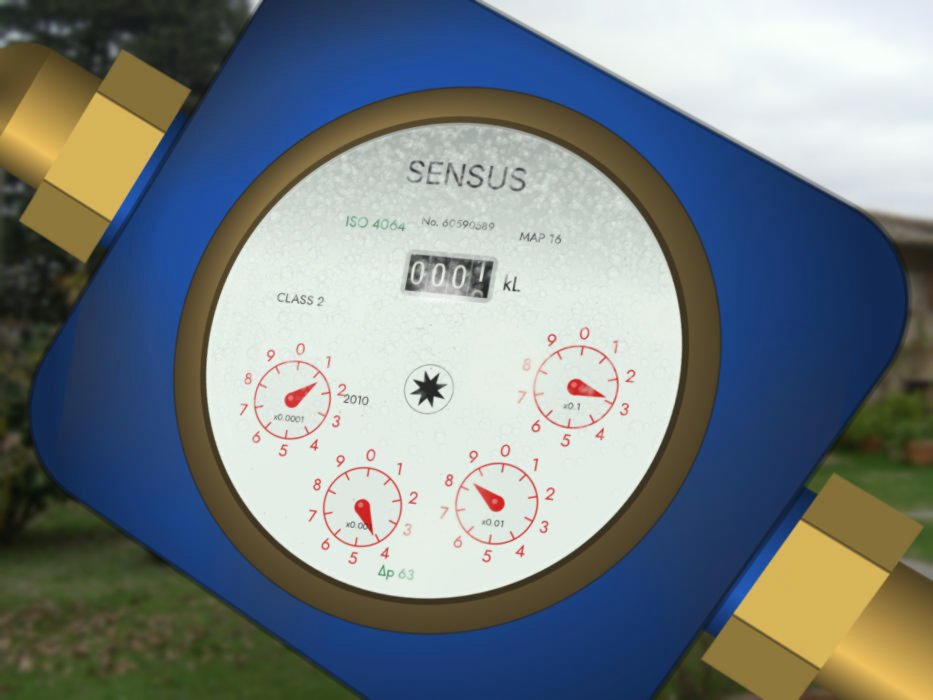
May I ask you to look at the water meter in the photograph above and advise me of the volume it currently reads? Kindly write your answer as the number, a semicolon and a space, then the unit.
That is 1.2841; kL
